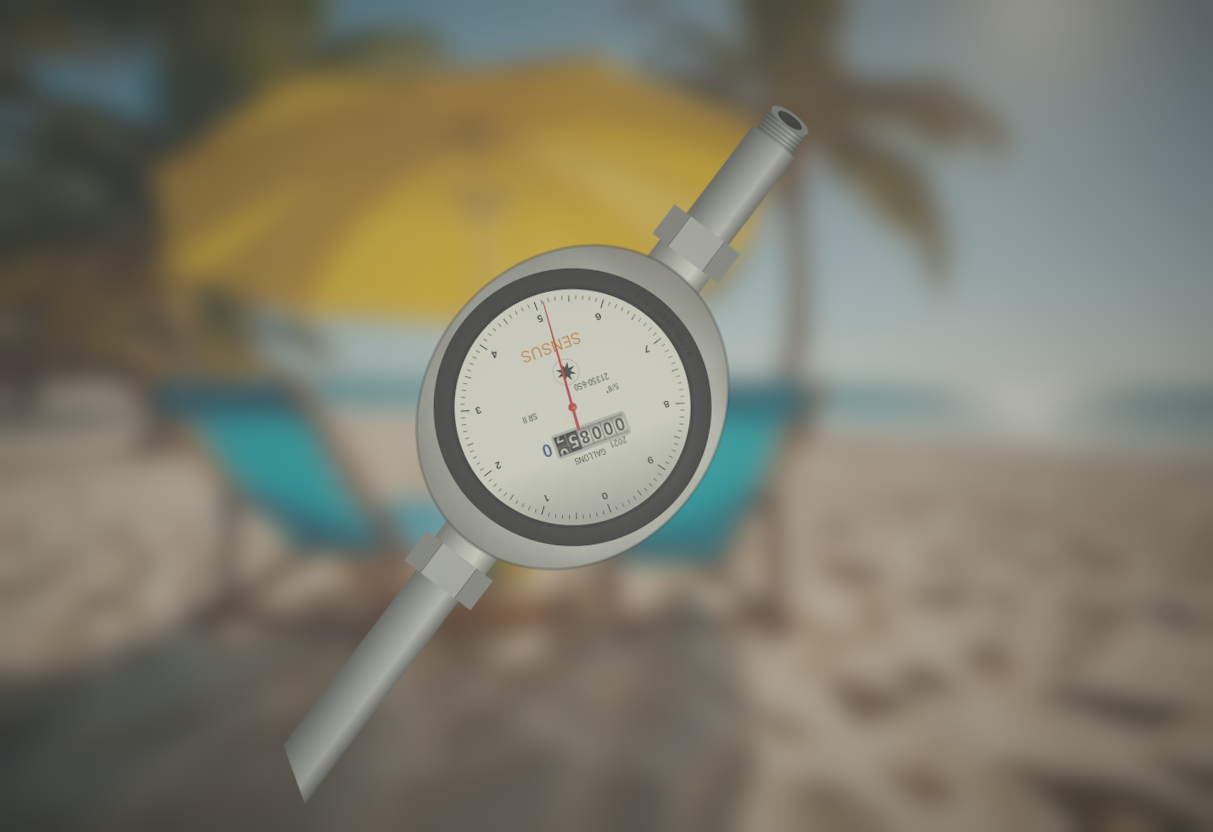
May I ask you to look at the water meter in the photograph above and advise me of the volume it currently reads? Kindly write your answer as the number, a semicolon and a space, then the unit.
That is 8565.1; gal
